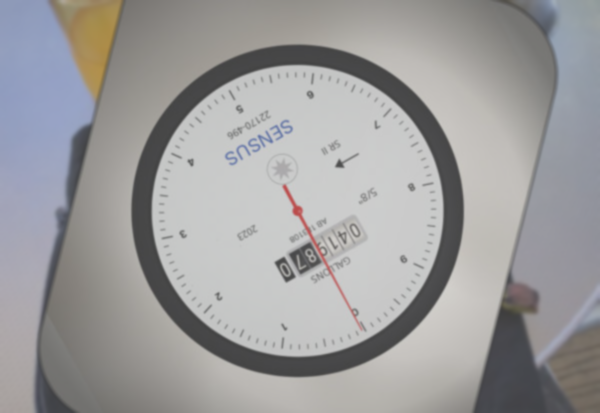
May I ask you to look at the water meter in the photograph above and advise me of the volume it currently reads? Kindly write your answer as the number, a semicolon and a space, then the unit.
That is 419870.0; gal
